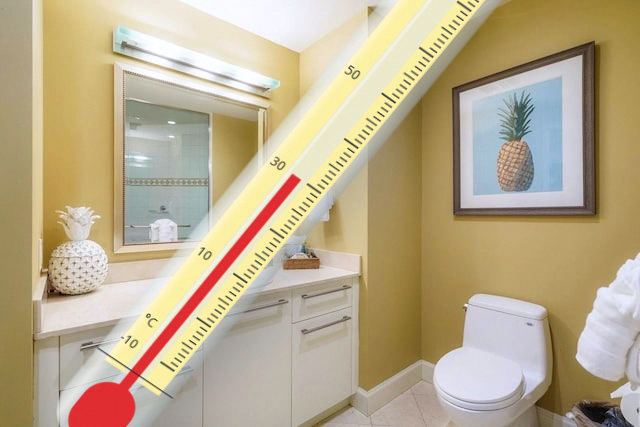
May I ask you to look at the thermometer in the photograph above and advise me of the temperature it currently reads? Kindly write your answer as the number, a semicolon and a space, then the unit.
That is 30; °C
